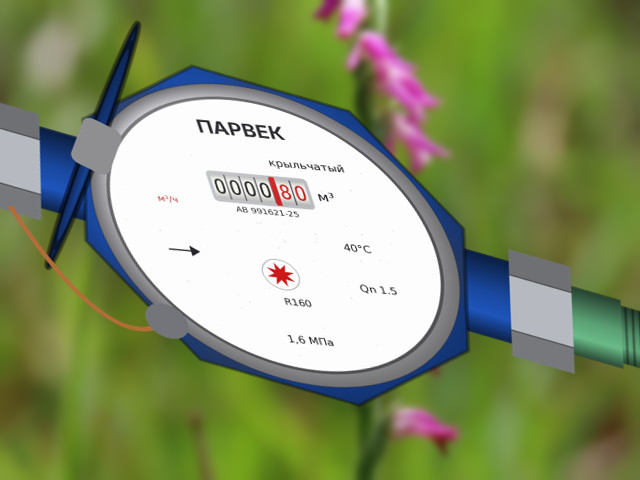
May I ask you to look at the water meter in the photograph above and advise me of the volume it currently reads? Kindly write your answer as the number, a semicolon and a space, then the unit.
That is 0.80; m³
